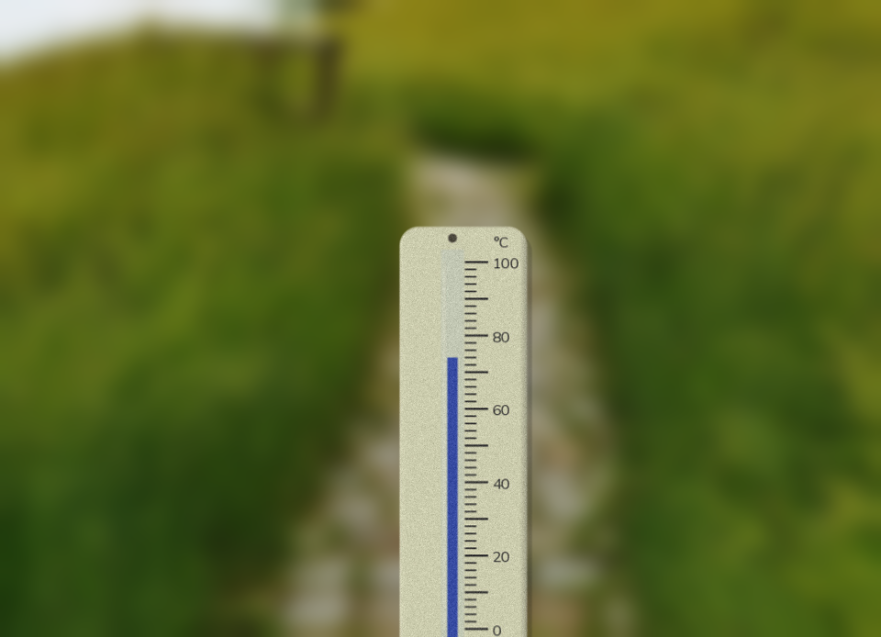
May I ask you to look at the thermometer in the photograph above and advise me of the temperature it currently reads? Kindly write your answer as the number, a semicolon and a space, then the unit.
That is 74; °C
